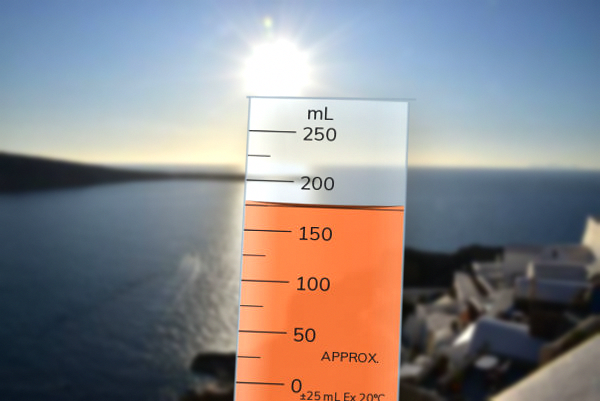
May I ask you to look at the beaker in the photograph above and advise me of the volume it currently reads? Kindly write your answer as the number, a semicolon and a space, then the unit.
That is 175; mL
